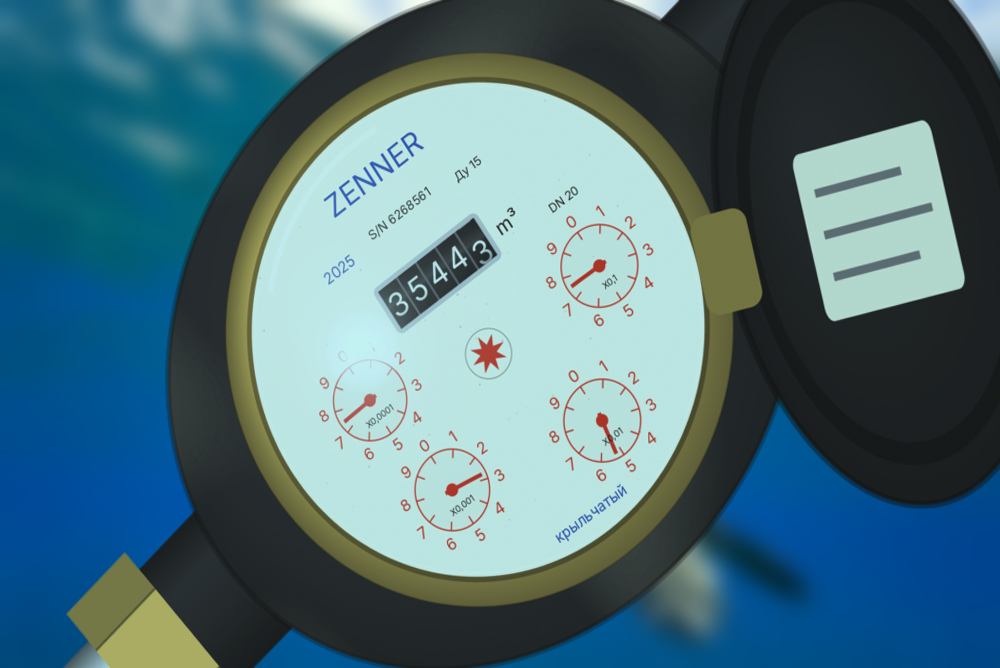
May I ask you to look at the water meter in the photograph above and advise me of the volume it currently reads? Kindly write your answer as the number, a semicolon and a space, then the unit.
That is 35442.7527; m³
